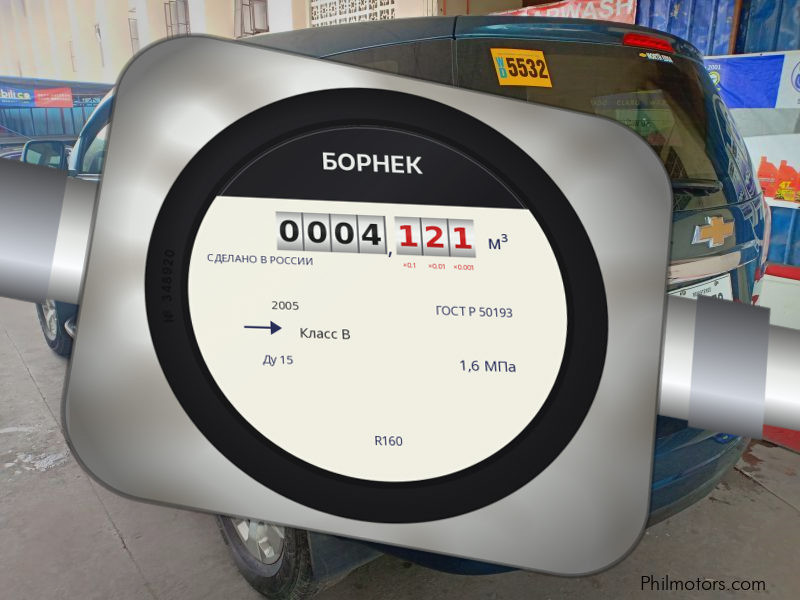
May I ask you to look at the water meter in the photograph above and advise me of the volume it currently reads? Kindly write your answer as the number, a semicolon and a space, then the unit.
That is 4.121; m³
